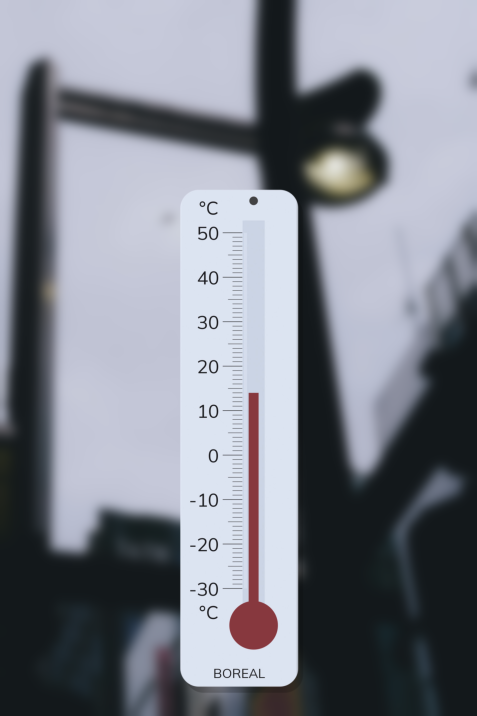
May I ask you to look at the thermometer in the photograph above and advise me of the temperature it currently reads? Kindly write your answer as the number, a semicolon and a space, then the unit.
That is 14; °C
